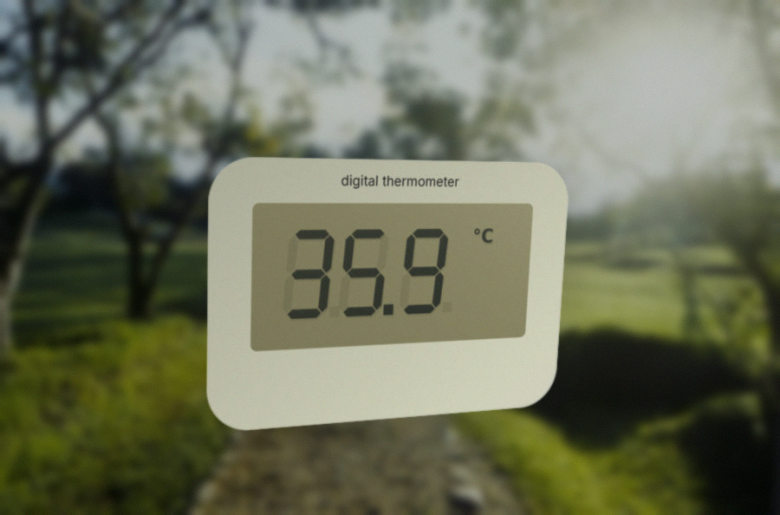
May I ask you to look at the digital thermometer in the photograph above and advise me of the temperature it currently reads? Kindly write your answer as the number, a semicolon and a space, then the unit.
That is 35.9; °C
